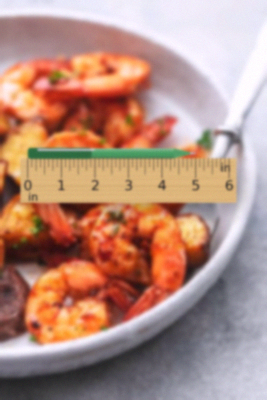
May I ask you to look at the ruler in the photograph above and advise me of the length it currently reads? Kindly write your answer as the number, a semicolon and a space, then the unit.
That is 5; in
